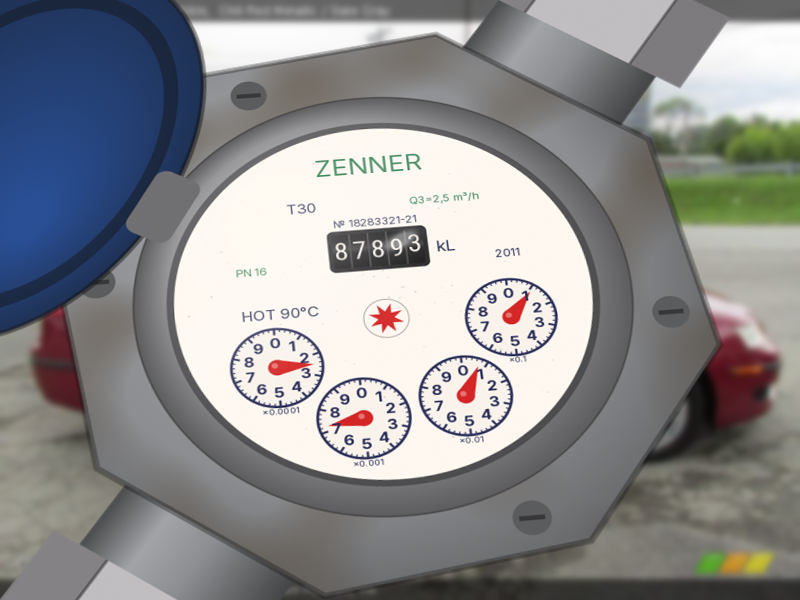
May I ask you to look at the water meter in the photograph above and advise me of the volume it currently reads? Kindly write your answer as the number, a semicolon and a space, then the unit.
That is 87893.1072; kL
